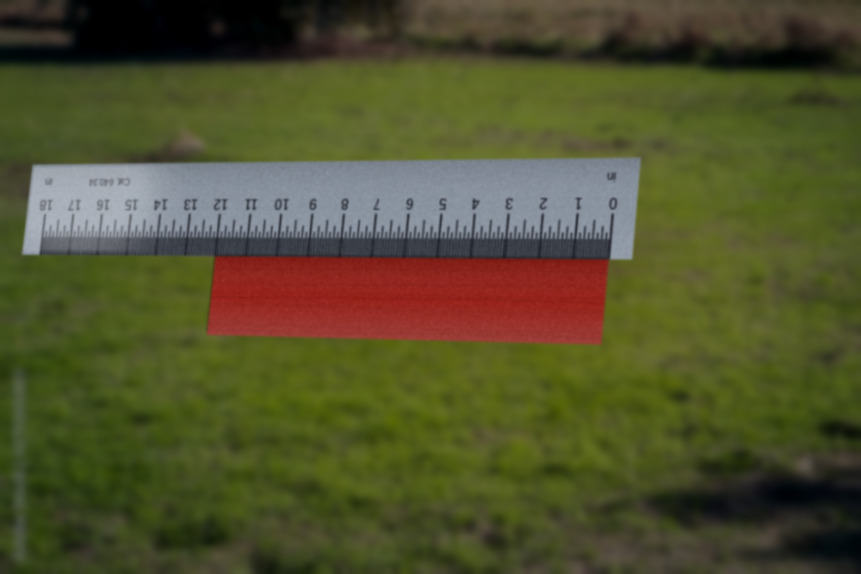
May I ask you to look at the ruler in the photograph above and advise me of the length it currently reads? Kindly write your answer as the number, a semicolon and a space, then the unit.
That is 12; in
